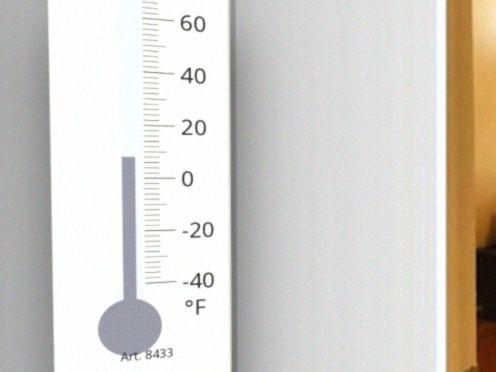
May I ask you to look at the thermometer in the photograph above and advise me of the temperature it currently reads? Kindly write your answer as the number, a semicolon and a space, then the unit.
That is 8; °F
